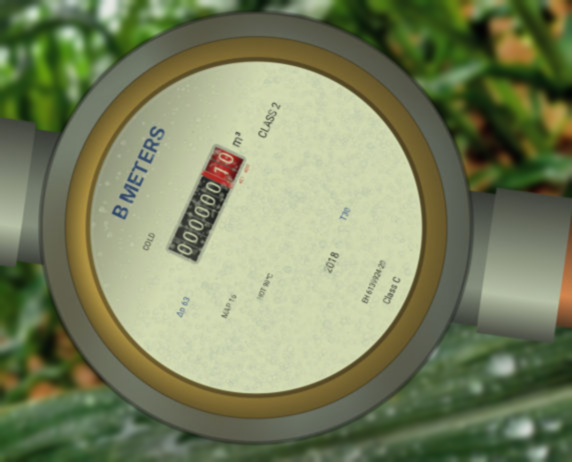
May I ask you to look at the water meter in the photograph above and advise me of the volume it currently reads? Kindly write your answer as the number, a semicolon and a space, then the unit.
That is 0.10; m³
